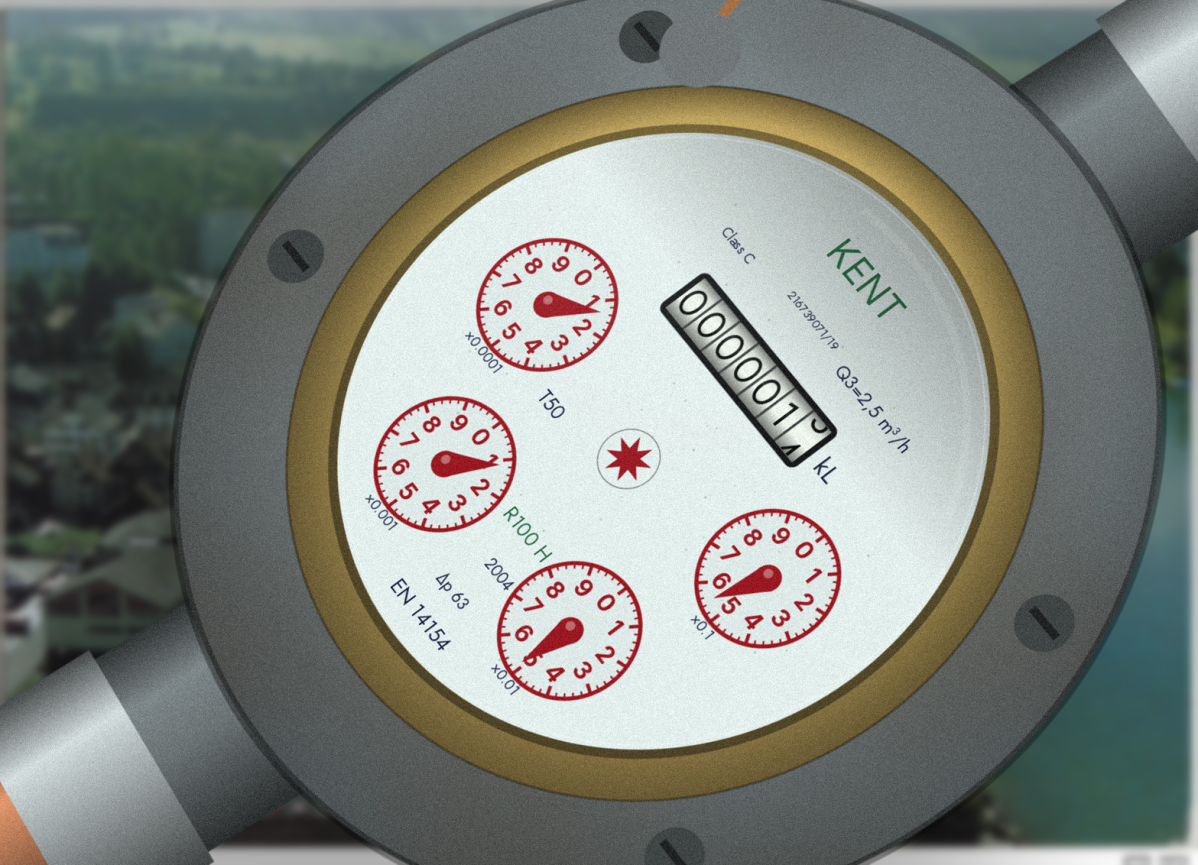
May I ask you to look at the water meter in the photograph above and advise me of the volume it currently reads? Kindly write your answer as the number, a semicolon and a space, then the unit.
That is 13.5511; kL
